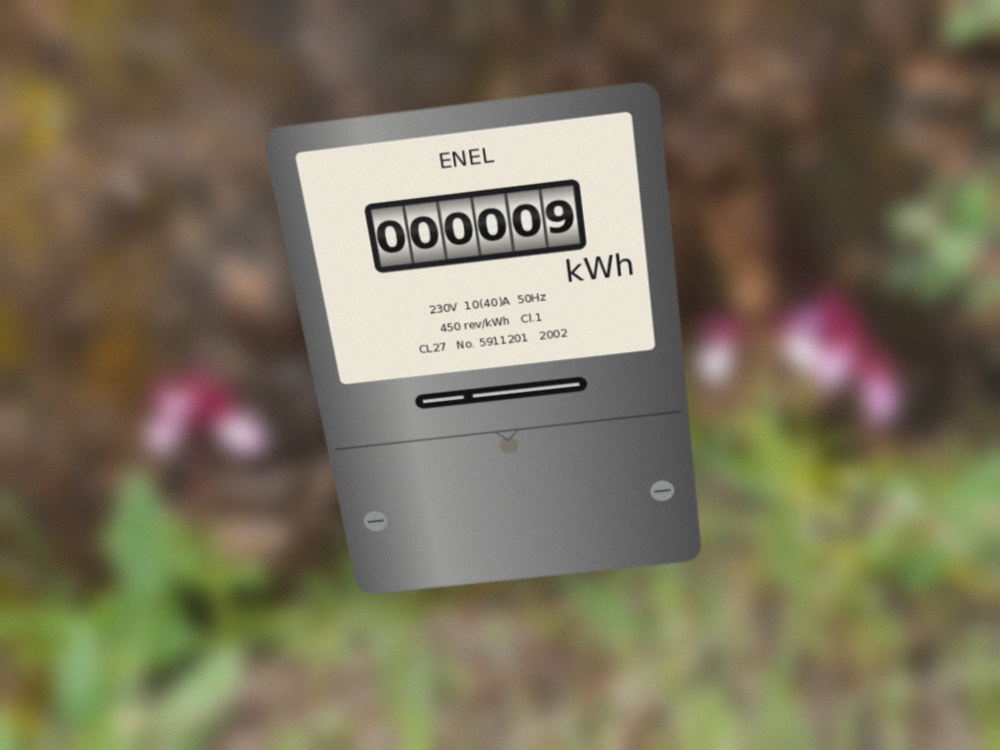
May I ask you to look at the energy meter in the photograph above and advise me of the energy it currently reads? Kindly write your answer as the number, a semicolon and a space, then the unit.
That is 9; kWh
